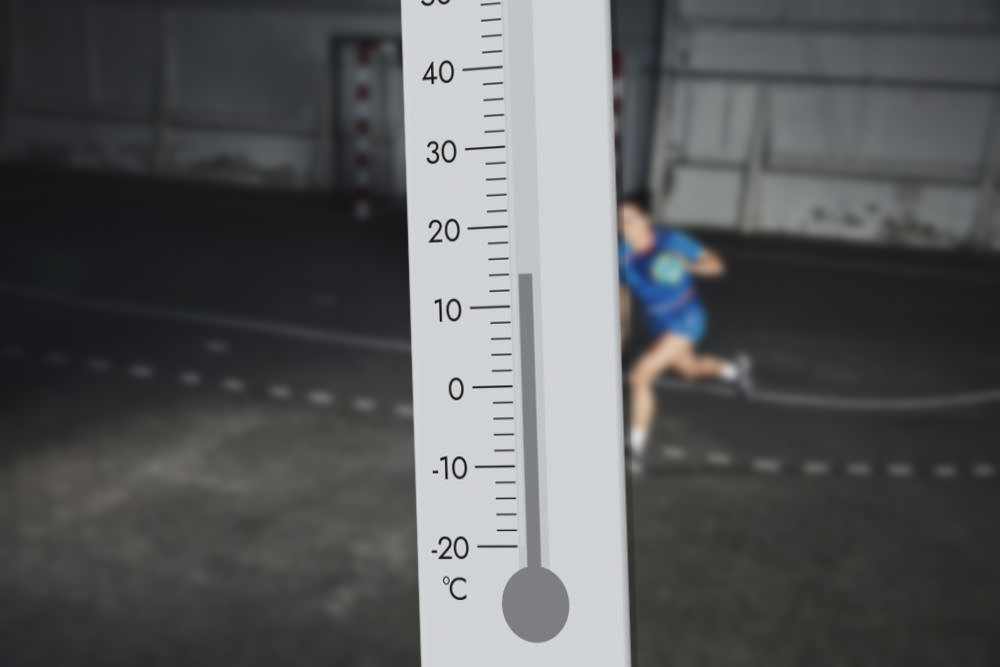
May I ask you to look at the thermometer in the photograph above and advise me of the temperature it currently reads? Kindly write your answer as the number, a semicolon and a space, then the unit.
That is 14; °C
